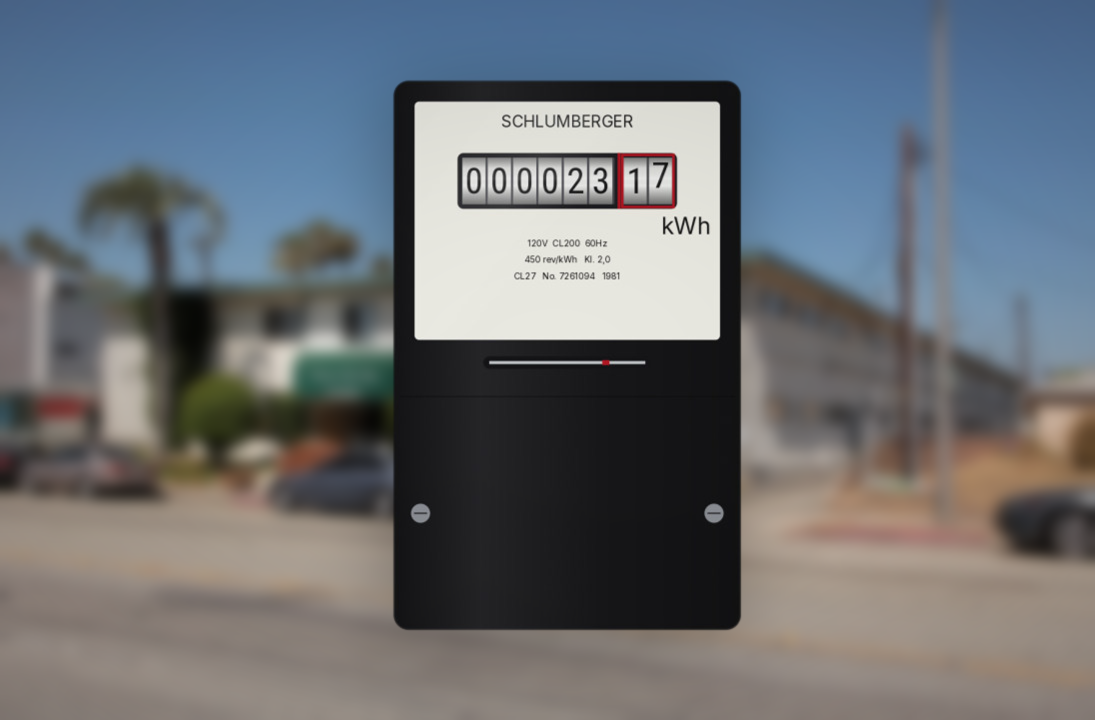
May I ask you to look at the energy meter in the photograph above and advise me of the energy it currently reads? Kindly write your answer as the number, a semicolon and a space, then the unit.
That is 23.17; kWh
